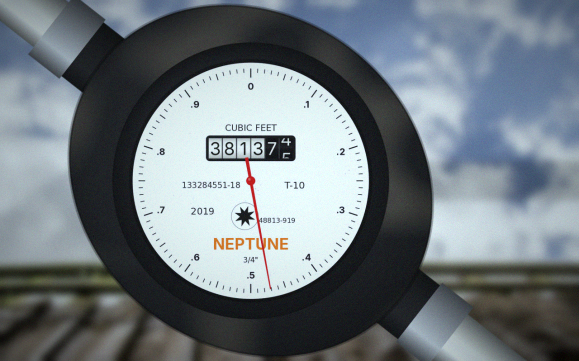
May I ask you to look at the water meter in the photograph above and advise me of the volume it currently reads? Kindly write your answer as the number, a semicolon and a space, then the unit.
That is 381374.47; ft³
